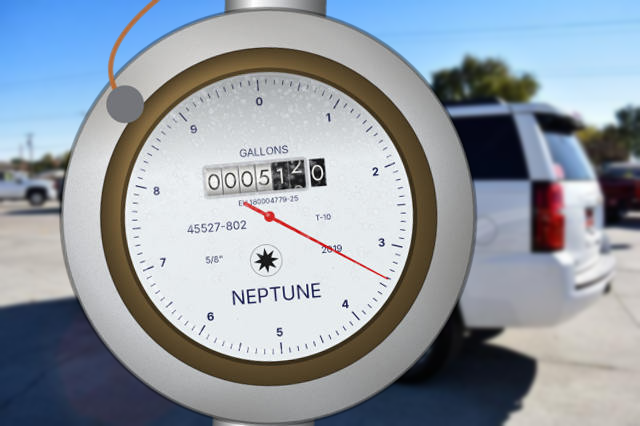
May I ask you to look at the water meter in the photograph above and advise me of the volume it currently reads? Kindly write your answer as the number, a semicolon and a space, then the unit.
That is 5123.4; gal
